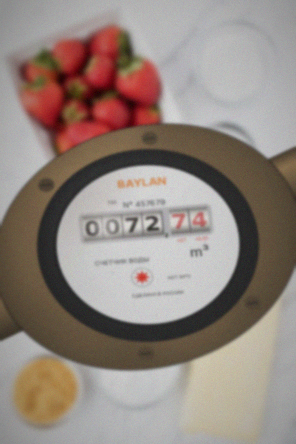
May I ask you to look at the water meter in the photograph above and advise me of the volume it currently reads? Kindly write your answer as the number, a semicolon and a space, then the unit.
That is 72.74; m³
